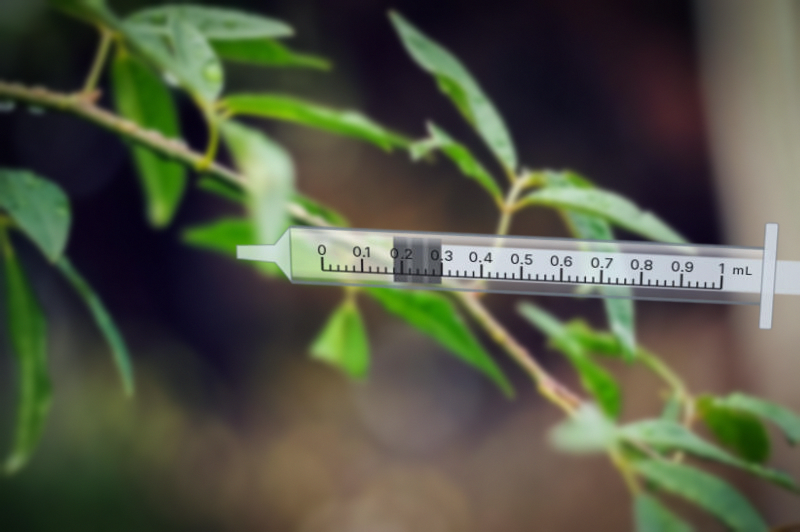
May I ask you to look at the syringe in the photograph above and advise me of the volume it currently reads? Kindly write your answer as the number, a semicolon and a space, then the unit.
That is 0.18; mL
